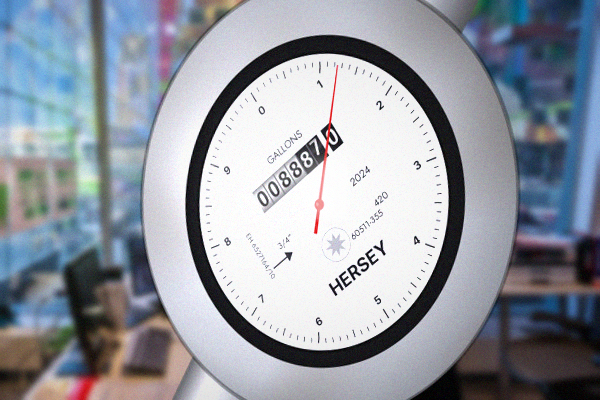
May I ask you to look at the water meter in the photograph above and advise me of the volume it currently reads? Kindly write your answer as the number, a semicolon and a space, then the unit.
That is 88871.2; gal
